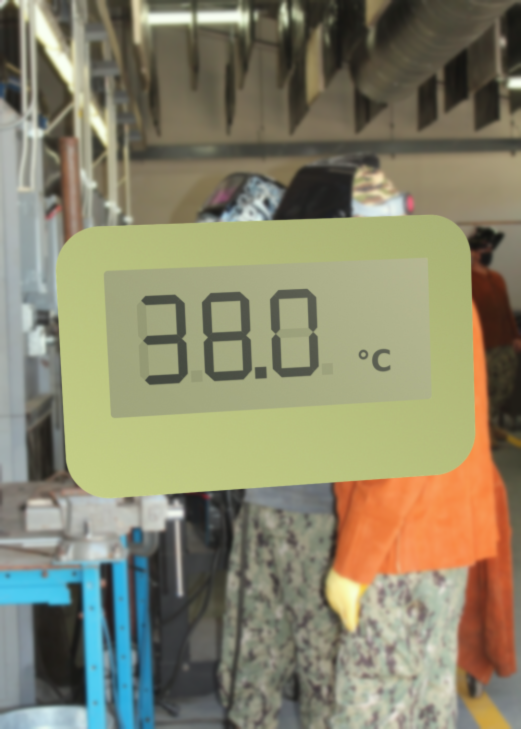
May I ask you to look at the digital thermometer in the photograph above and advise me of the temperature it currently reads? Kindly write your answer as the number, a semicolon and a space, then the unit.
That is 38.0; °C
